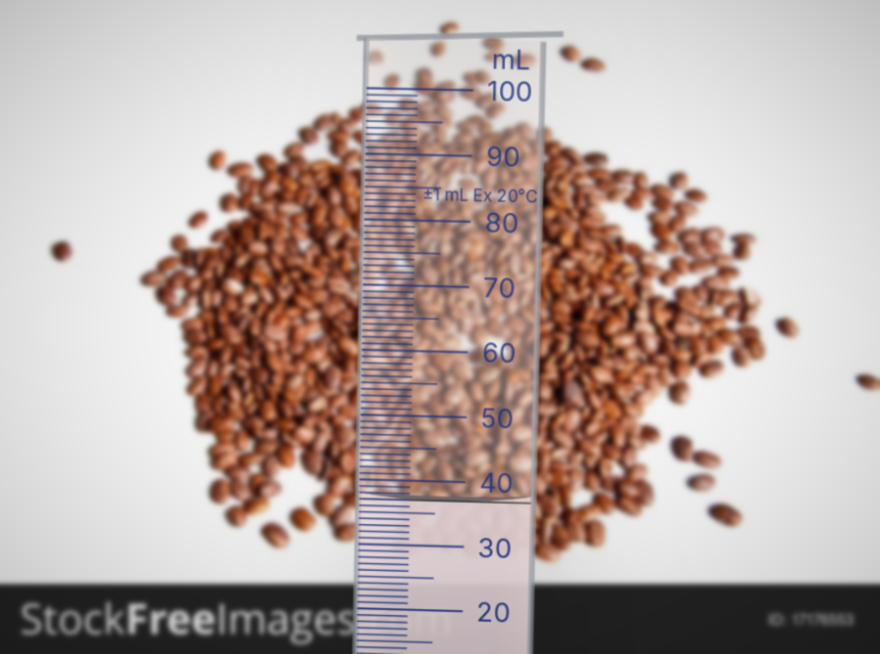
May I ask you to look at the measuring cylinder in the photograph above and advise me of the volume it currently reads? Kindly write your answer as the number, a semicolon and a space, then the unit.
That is 37; mL
